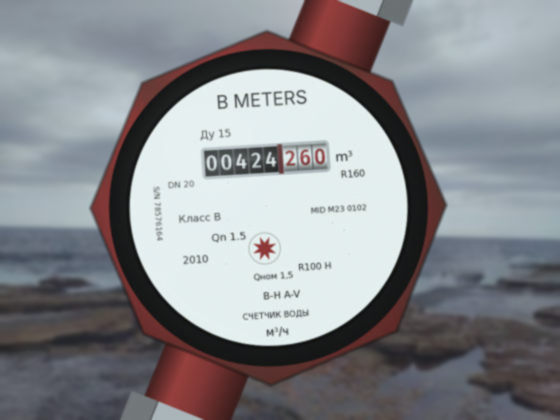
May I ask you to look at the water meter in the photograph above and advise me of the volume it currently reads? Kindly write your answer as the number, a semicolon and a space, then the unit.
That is 424.260; m³
